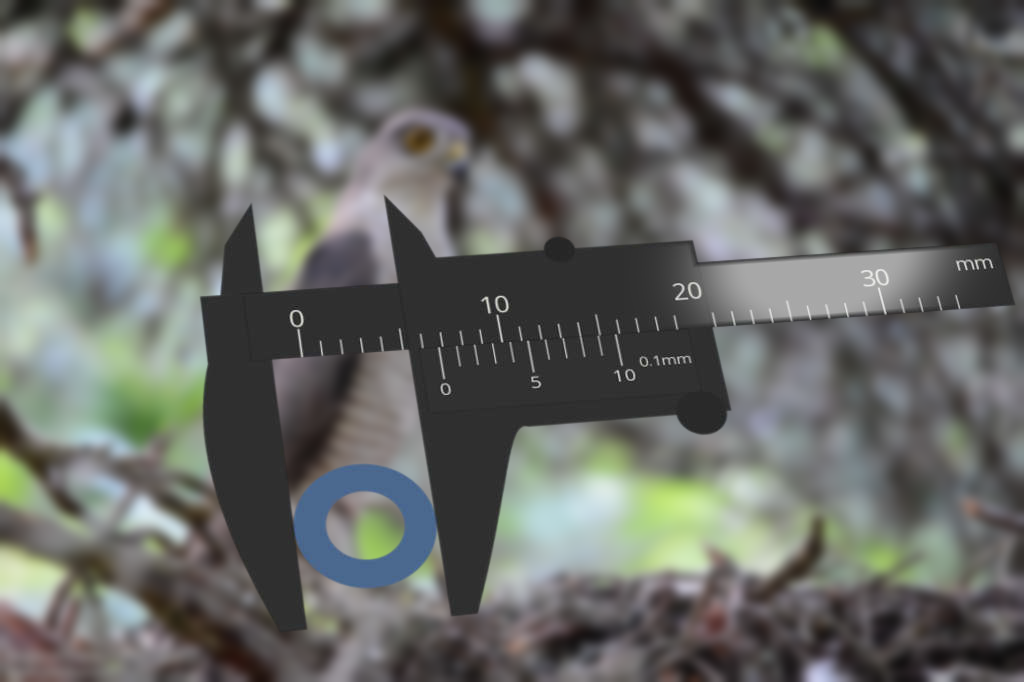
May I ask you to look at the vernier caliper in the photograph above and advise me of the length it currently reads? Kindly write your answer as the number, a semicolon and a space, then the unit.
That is 6.8; mm
